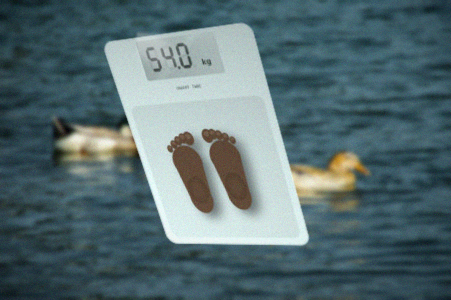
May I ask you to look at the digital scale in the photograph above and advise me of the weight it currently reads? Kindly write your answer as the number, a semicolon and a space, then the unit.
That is 54.0; kg
